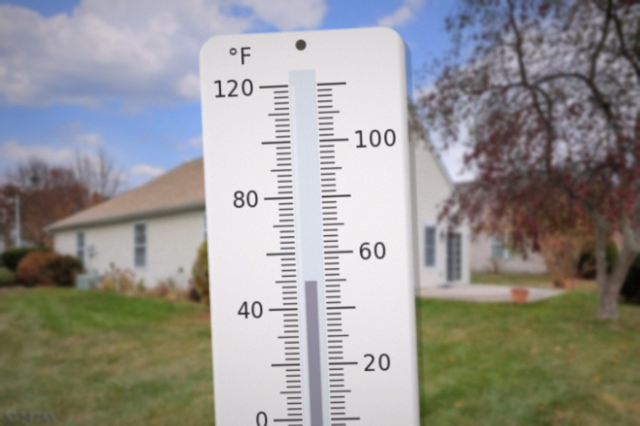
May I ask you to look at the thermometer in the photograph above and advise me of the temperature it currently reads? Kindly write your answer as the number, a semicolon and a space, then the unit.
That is 50; °F
